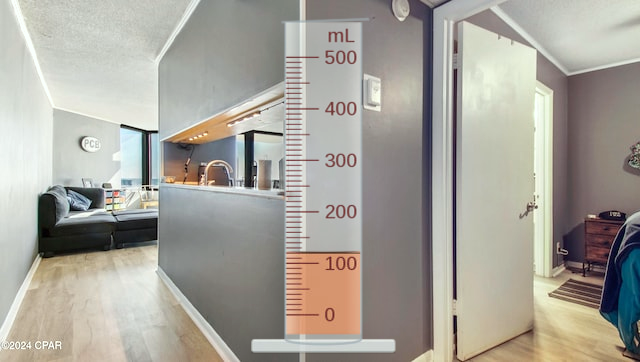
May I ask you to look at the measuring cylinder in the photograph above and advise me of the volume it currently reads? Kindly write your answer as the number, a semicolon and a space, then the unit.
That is 120; mL
